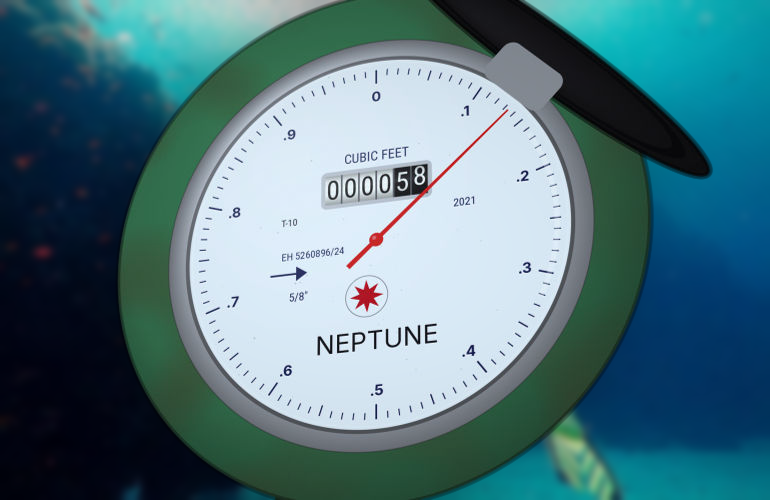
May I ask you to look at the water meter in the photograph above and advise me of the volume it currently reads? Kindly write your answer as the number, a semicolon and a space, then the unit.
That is 58.13; ft³
